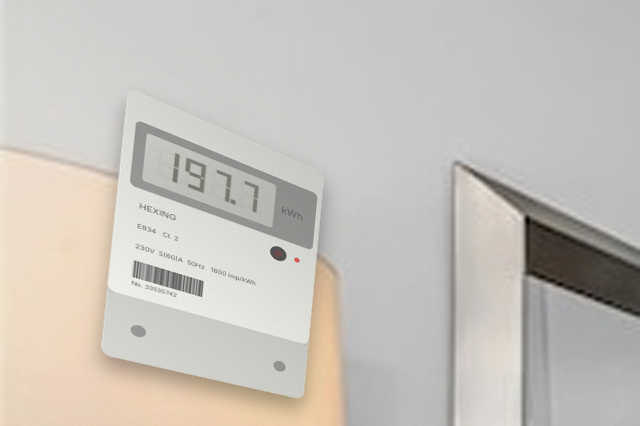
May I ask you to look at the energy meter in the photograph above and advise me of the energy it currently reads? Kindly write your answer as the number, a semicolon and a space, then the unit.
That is 197.7; kWh
